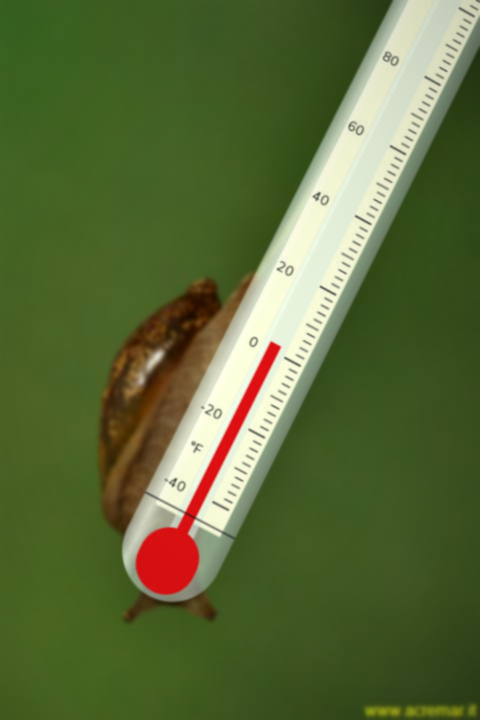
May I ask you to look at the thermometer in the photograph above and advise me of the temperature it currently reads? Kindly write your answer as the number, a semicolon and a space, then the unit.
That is 2; °F
